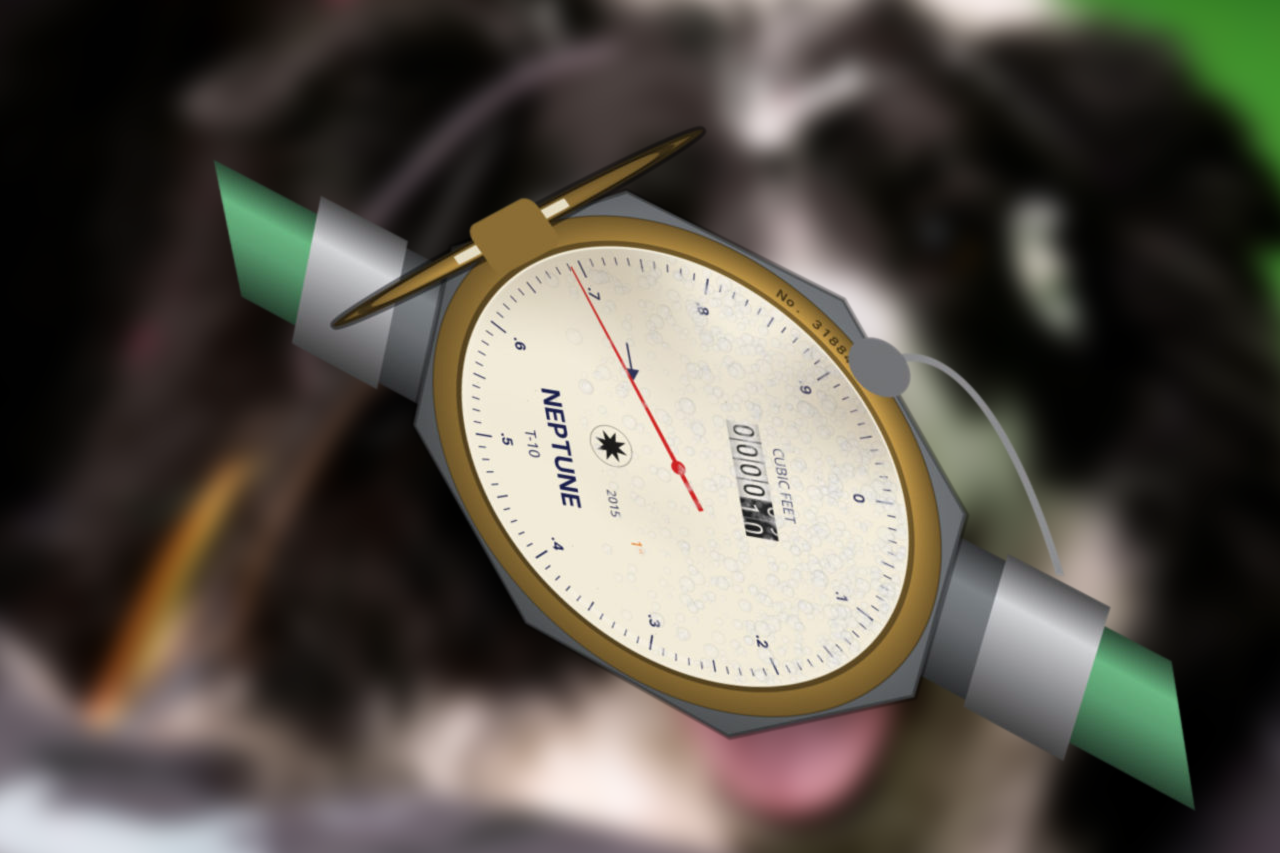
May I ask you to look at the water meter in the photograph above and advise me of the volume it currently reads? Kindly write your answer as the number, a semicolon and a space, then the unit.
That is 9.69; ft³
